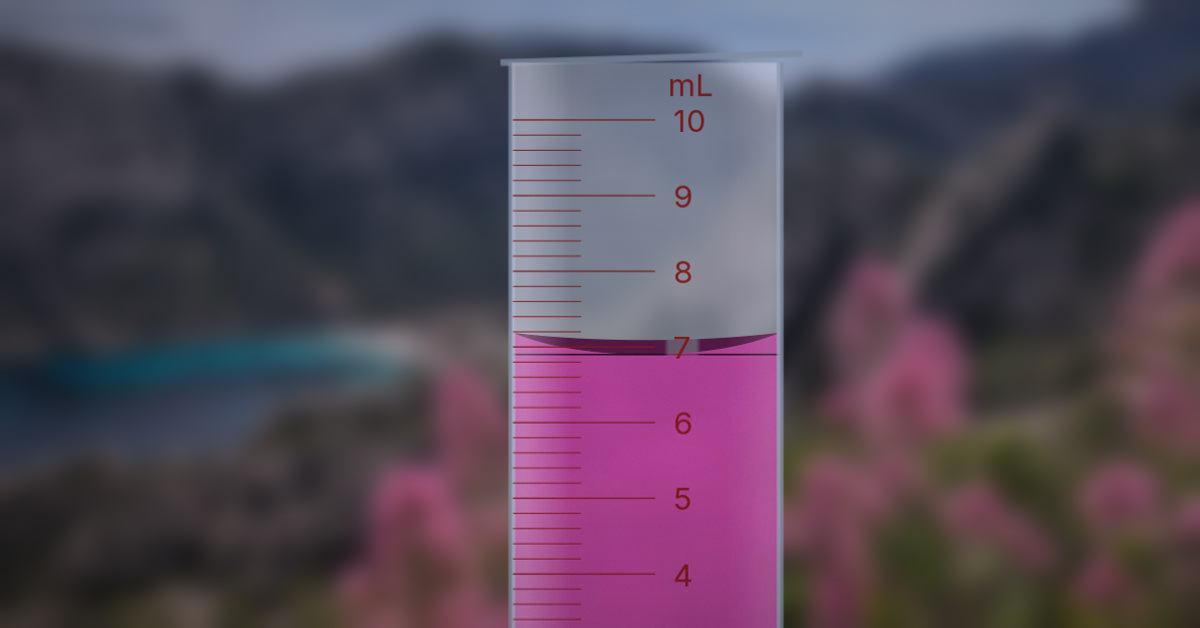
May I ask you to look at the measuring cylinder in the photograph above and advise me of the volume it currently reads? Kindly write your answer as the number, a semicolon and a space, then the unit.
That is 6.9; mL
